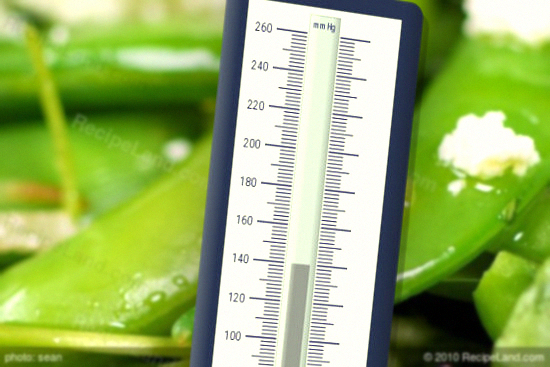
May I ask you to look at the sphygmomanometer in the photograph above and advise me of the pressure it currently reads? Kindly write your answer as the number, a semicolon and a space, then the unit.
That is 140; mmHg
